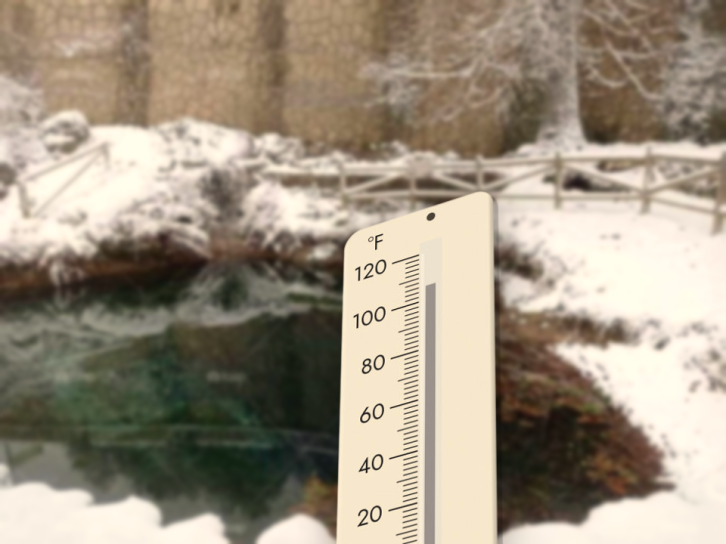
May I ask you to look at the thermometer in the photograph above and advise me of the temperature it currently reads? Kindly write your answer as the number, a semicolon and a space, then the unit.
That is 106; °F
